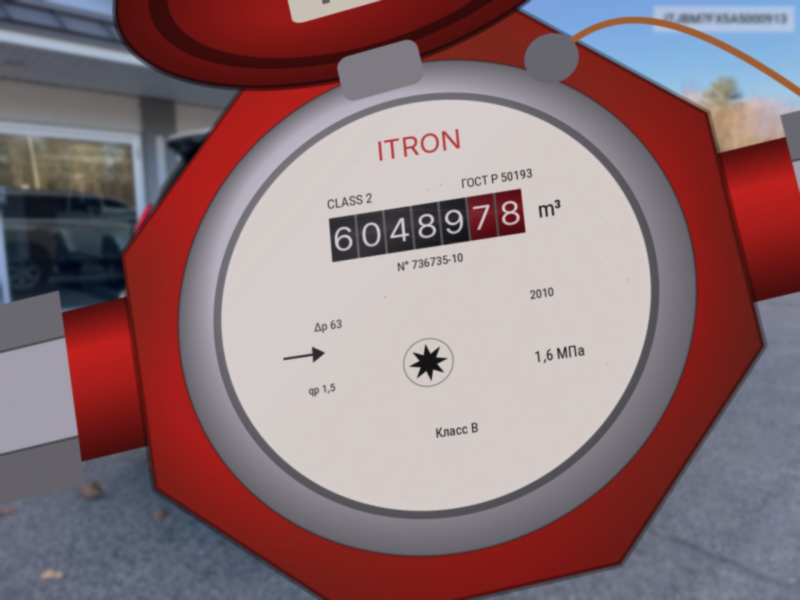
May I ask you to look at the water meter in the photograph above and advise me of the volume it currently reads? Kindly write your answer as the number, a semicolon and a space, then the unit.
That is 60489.78; m³
